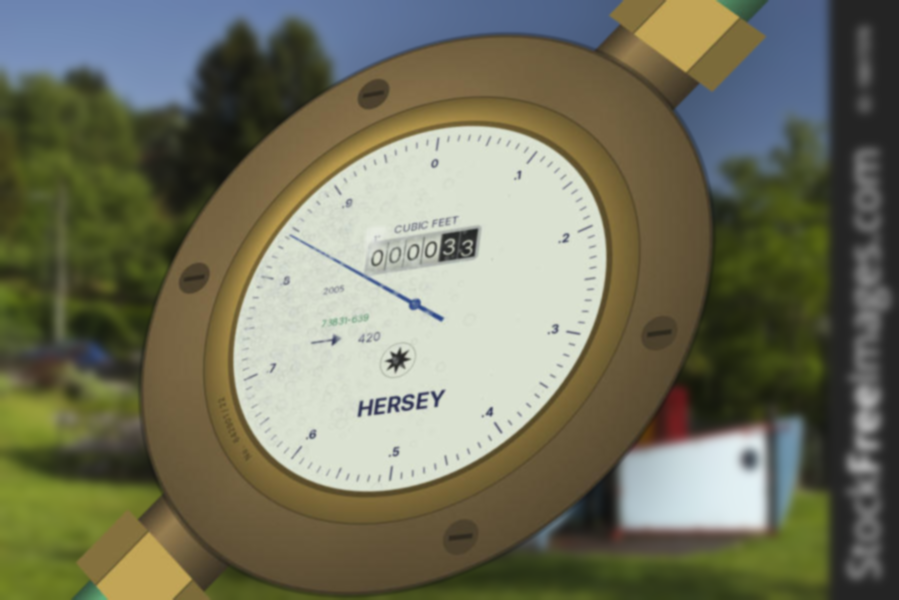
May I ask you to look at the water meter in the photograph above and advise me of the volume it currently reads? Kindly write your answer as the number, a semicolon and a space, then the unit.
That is 32.84; ft³
